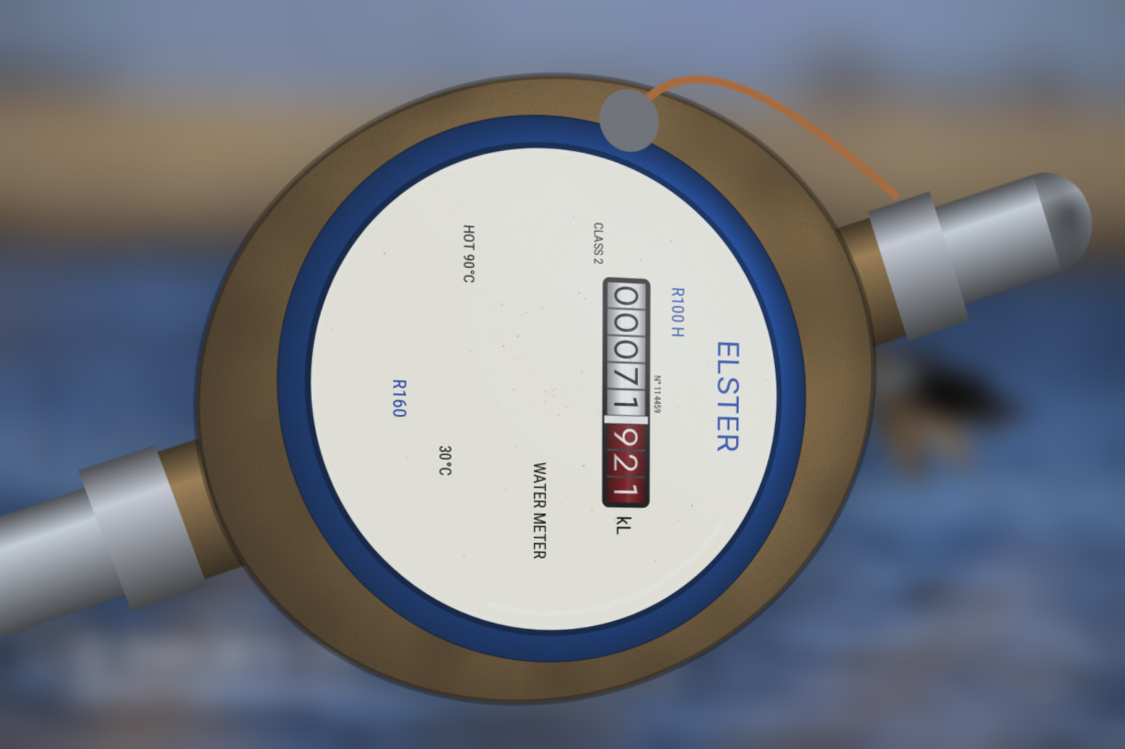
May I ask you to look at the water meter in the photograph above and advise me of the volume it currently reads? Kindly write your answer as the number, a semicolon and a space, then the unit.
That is 71.921; kL
